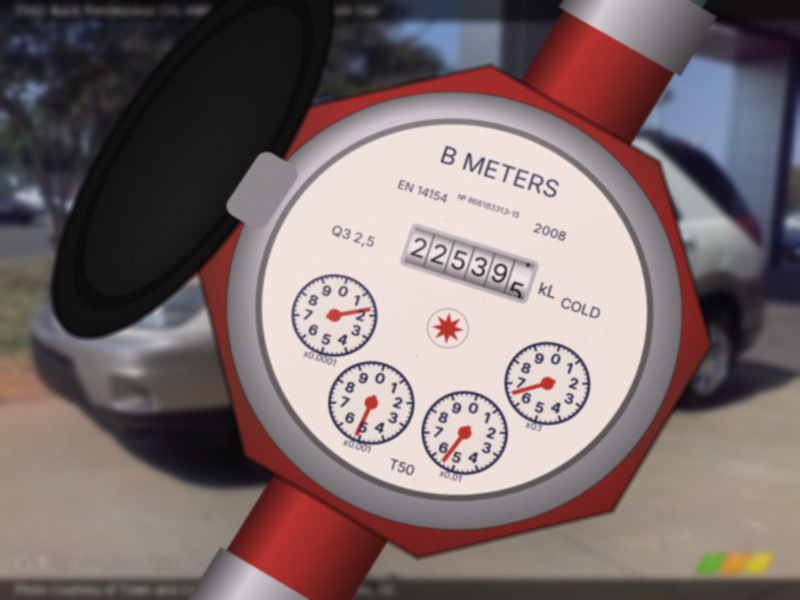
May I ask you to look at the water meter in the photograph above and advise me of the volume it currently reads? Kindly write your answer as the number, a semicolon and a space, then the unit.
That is 225394.6551; kL
